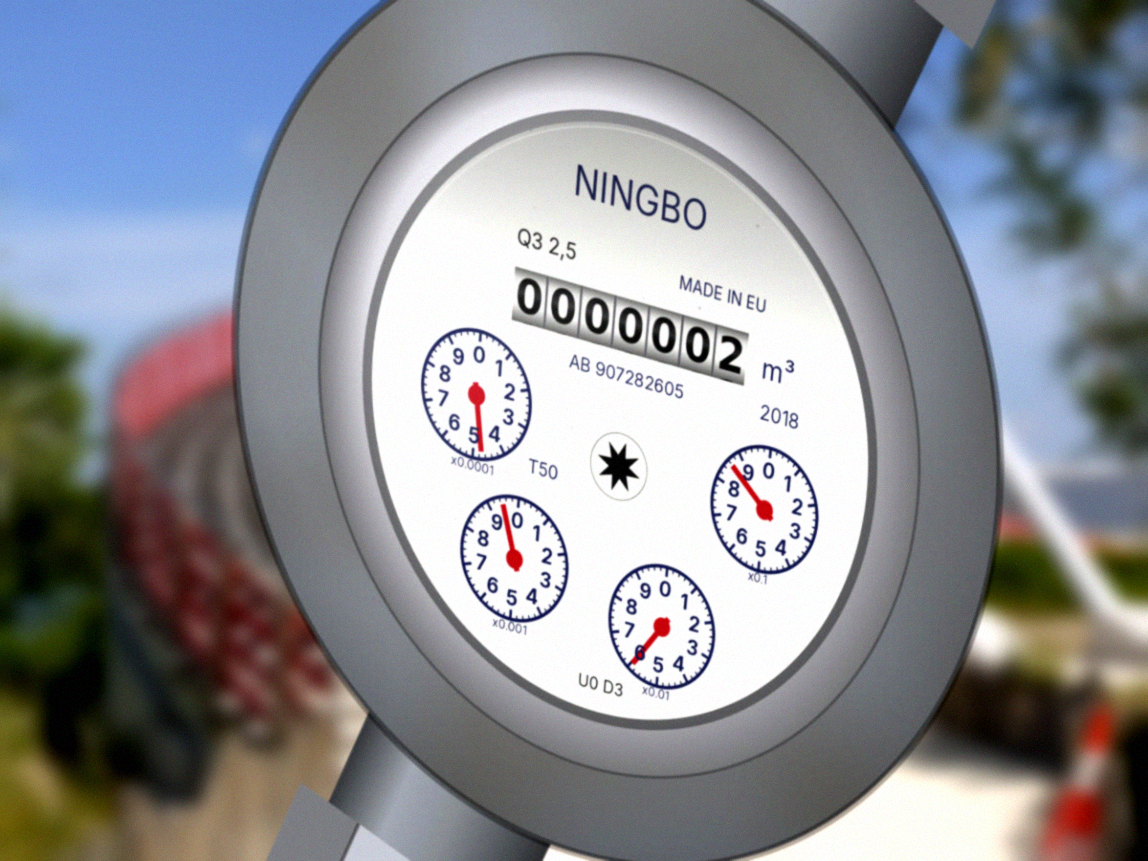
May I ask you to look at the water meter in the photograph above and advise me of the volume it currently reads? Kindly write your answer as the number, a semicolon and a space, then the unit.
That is 2.8594; m³
